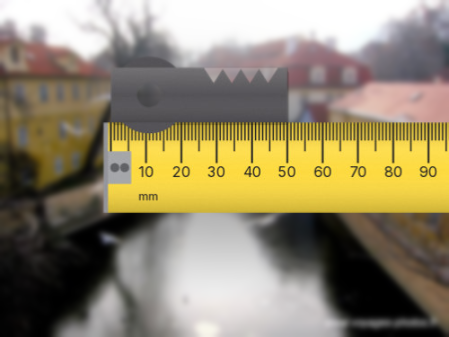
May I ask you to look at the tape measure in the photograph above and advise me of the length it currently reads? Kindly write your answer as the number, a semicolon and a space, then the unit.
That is 50; mm
